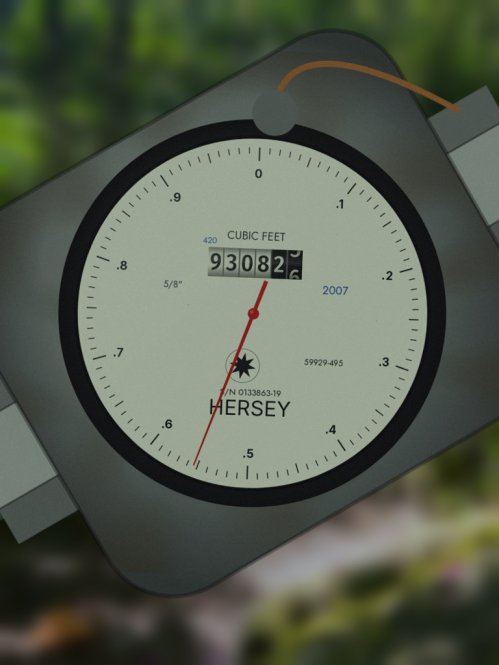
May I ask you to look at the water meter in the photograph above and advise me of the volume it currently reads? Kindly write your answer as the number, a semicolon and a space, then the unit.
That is 930825.55; ft³
